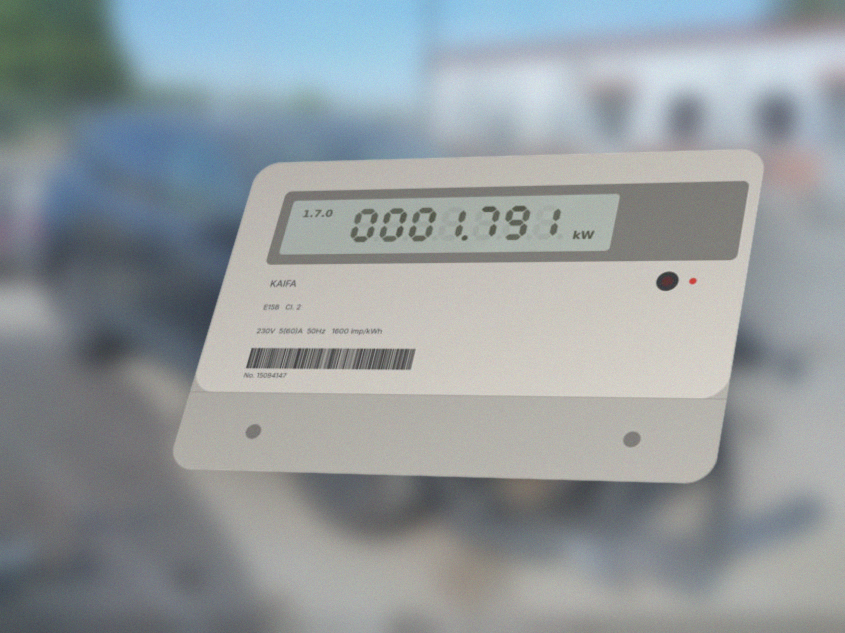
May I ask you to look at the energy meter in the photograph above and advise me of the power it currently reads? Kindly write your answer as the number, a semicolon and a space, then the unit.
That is 1.791; kW
